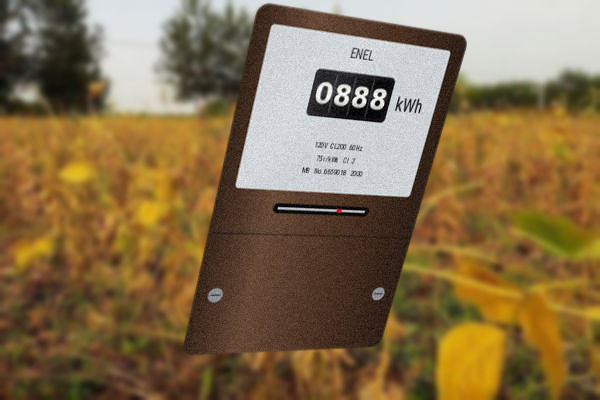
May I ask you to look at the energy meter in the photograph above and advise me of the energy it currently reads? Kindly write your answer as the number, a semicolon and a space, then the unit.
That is 888; kWh
